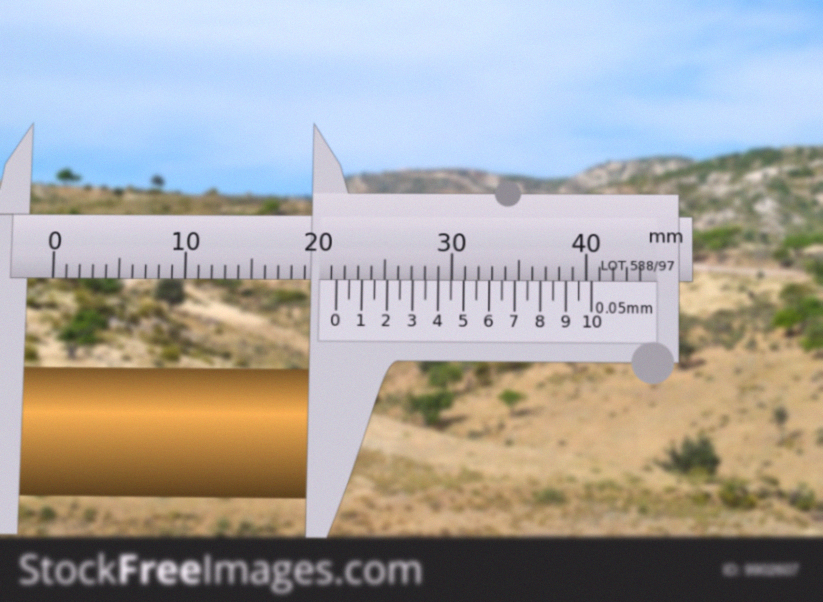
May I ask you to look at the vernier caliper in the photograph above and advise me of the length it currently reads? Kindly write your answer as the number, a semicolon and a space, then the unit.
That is 21.4; mm
